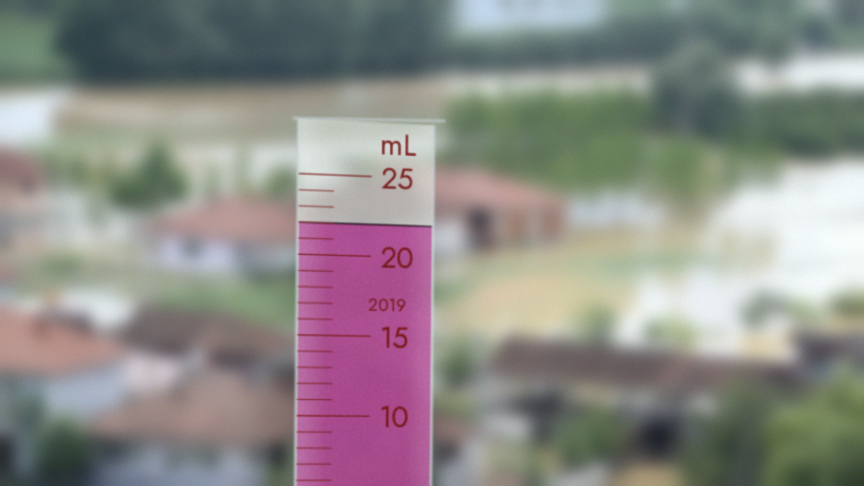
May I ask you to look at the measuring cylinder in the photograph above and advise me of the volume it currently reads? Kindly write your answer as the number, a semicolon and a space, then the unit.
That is 22; mL
